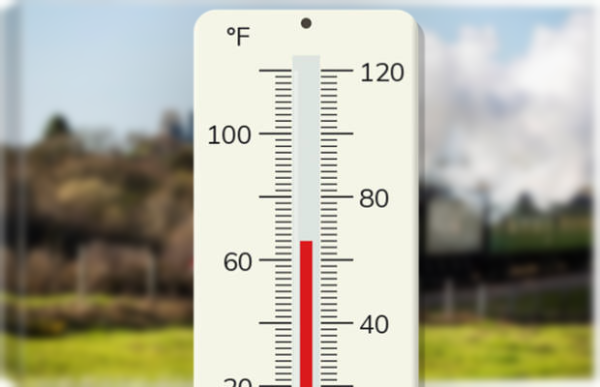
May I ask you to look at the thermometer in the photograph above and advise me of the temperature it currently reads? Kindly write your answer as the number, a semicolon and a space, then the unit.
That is 66; °F
